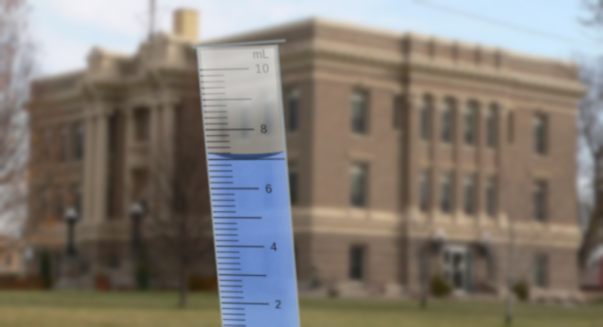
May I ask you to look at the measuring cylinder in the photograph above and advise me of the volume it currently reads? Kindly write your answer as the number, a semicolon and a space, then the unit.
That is 7; mL
